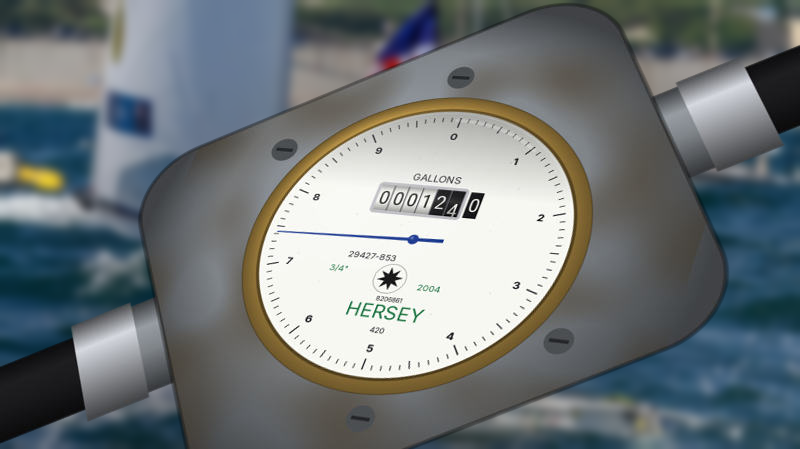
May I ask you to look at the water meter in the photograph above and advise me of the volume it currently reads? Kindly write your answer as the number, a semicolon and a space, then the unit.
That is 1237.4; gal
